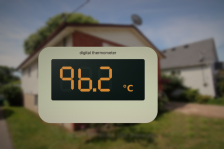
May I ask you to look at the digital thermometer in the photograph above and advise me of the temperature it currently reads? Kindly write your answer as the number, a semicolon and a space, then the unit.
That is 96.2; °C
